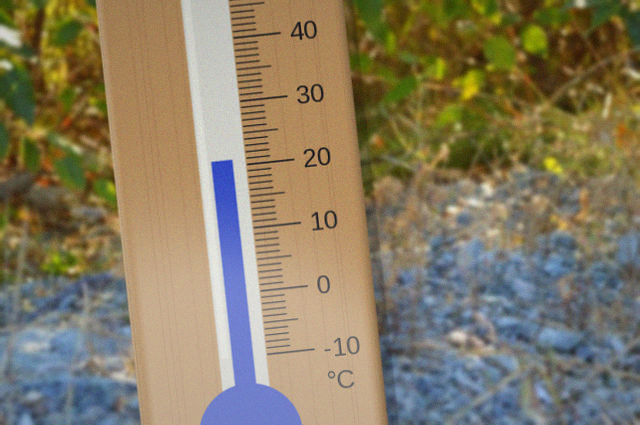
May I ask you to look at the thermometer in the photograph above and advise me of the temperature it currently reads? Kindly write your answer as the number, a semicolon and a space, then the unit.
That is 21; °C
